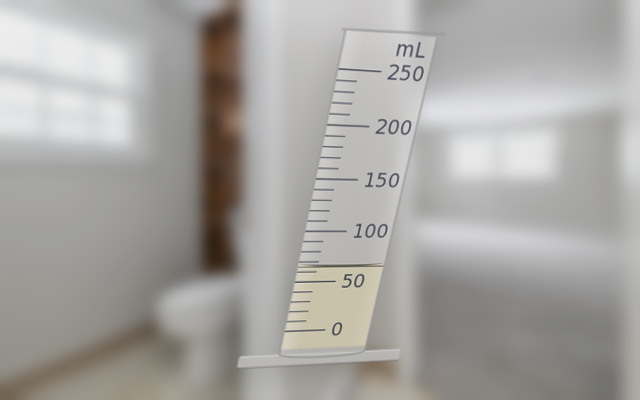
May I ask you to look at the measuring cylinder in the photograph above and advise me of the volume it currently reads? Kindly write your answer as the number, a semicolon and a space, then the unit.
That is 65; mL
